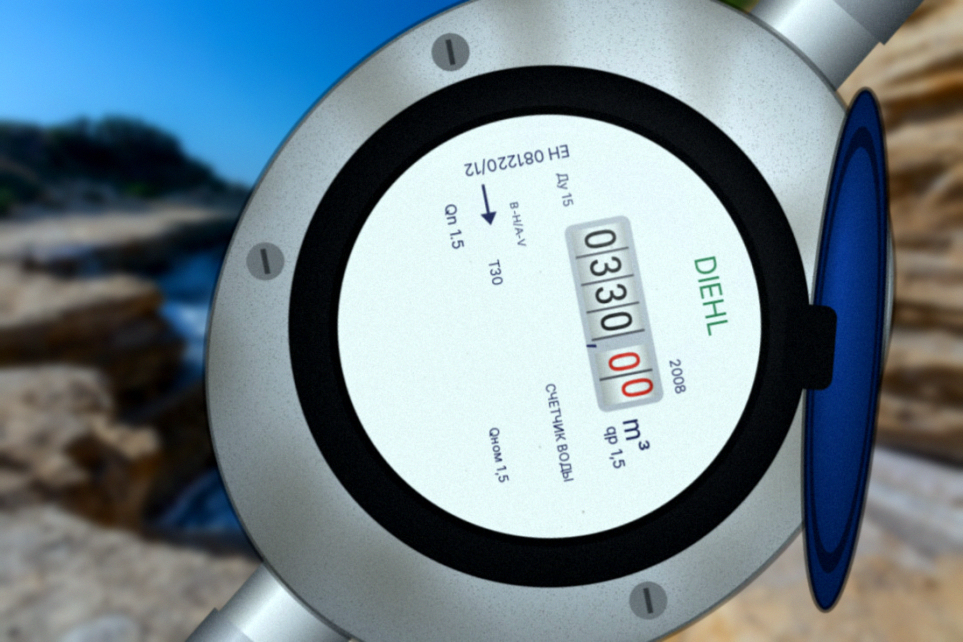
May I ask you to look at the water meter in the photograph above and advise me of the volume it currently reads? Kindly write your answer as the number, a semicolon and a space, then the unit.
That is 330.00; m³
